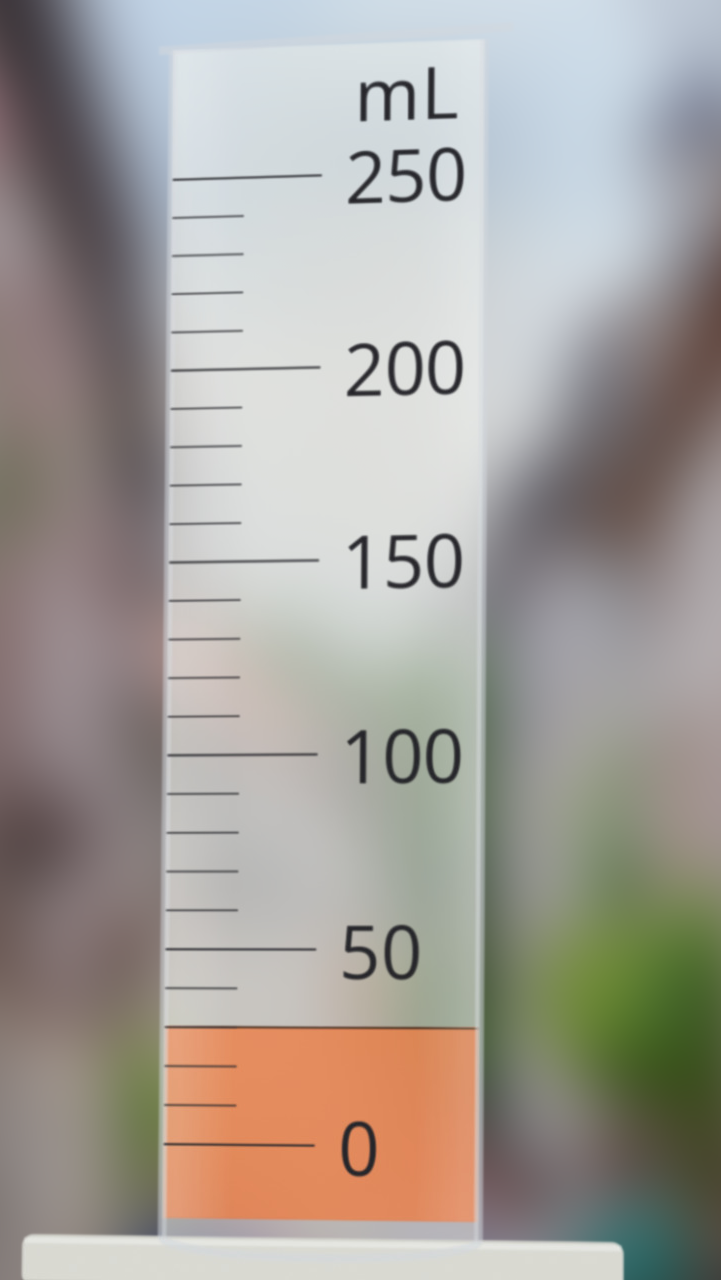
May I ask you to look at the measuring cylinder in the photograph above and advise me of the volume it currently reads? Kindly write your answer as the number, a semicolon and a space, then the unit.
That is 30; mL
